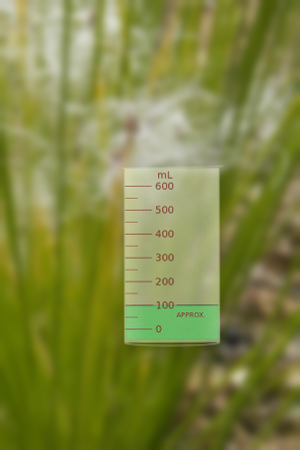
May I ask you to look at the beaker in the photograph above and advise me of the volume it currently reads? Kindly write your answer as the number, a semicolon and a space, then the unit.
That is 100; mL
